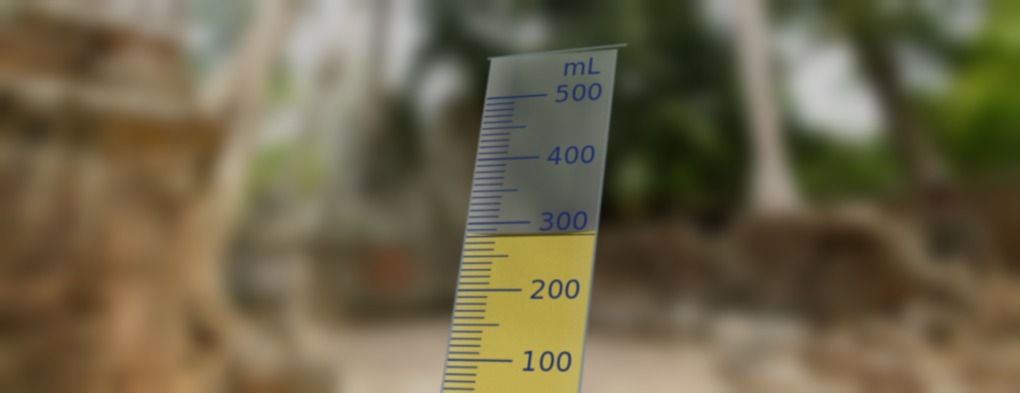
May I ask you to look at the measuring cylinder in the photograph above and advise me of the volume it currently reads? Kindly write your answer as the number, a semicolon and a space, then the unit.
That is 280; mL
